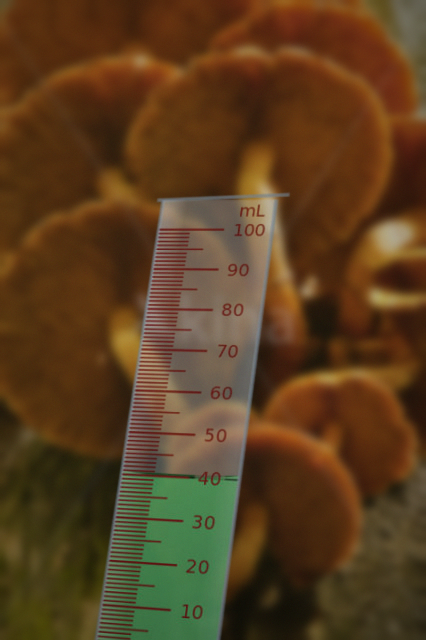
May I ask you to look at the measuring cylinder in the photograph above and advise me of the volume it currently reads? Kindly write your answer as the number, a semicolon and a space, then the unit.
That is 40; mL
